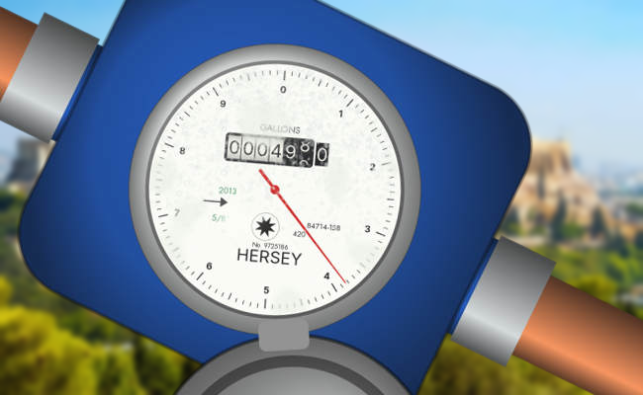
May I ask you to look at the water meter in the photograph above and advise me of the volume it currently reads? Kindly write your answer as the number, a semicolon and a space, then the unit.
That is 4983.8; gal
